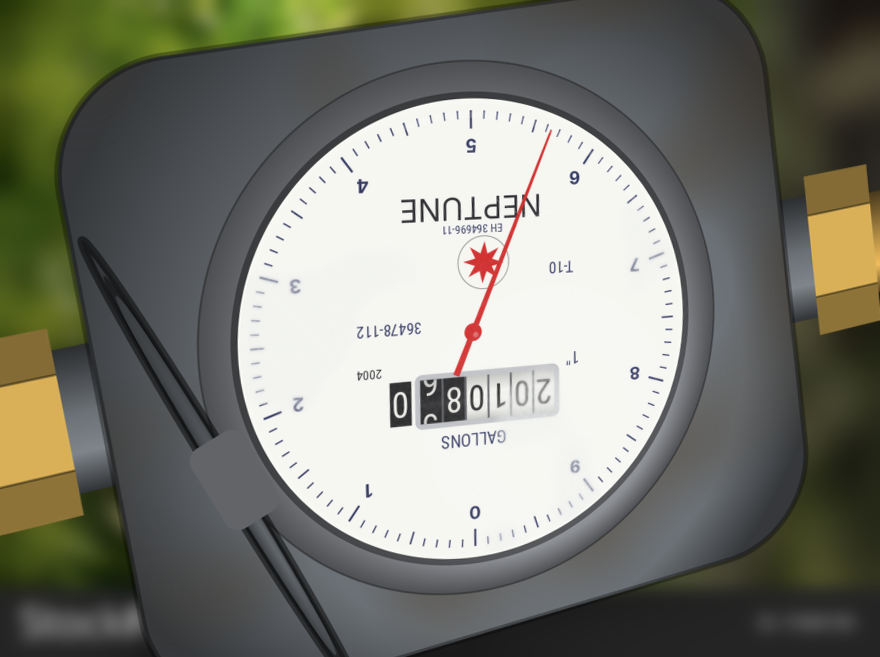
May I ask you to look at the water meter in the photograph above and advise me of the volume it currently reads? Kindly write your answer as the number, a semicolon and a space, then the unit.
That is 2010855.6; gal
